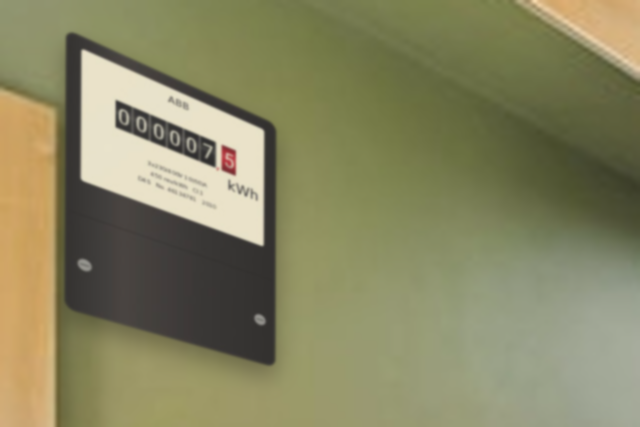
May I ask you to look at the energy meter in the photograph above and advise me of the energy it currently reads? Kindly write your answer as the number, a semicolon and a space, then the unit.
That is 7.5; kWh
